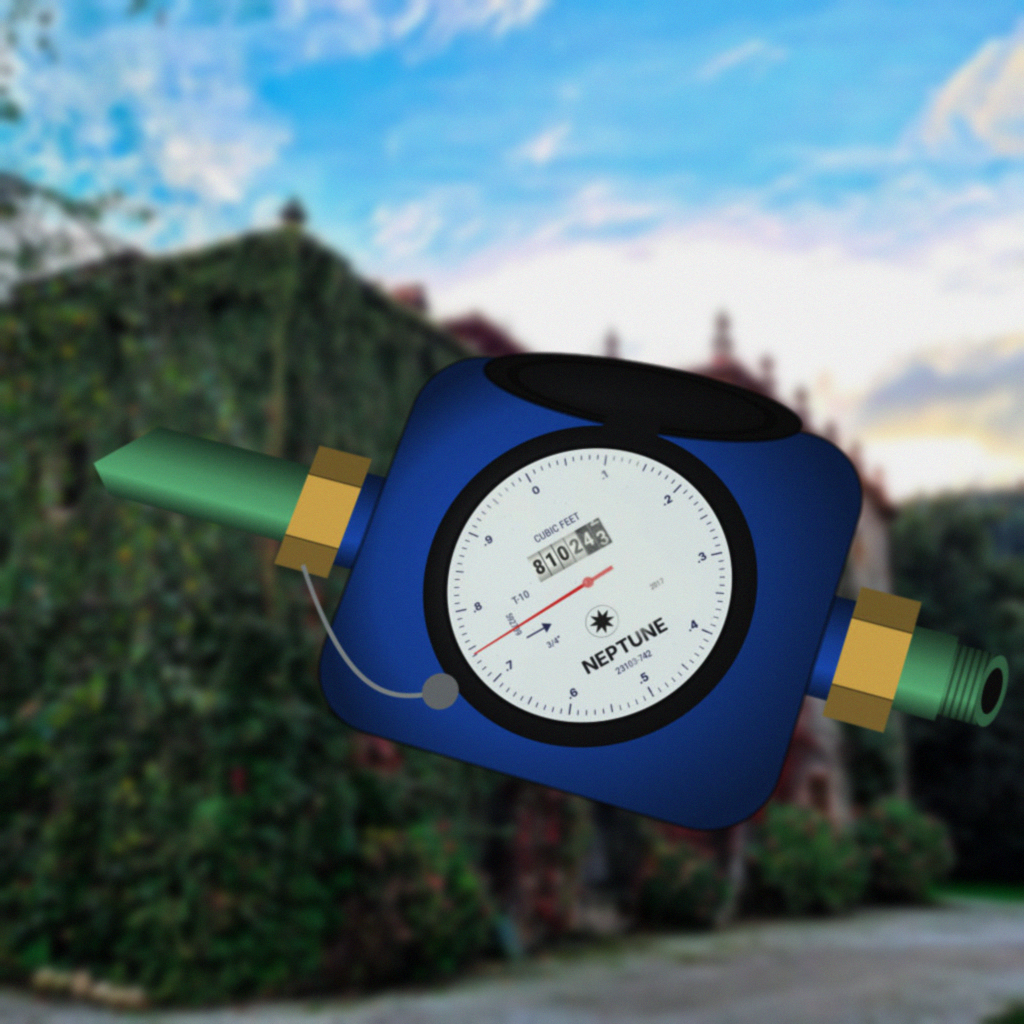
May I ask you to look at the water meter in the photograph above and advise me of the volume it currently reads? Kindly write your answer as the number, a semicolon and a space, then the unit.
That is 810242.74; ft³
